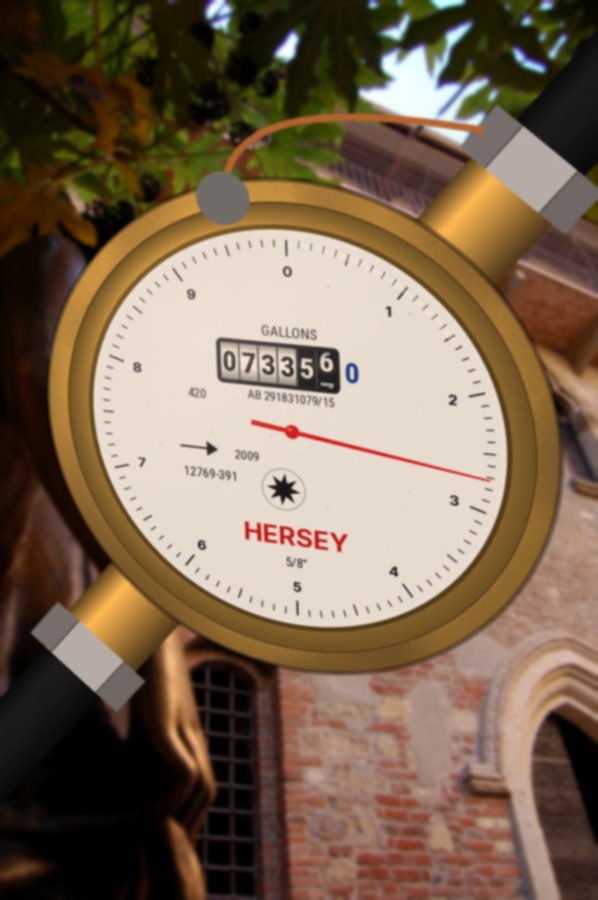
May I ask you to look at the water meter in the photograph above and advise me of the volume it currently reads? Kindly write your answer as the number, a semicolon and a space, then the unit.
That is 733562.7; gal
